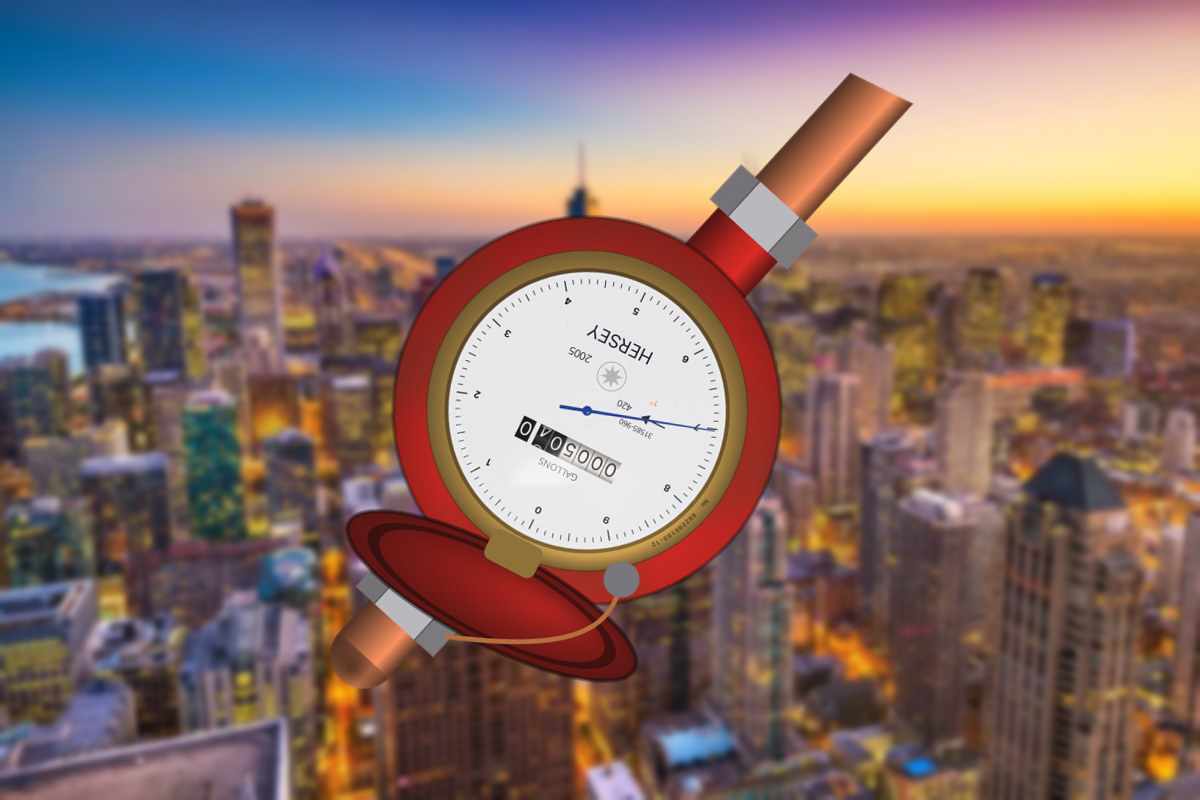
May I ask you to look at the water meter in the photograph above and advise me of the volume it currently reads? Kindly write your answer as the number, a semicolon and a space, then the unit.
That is 5037.0; gal
